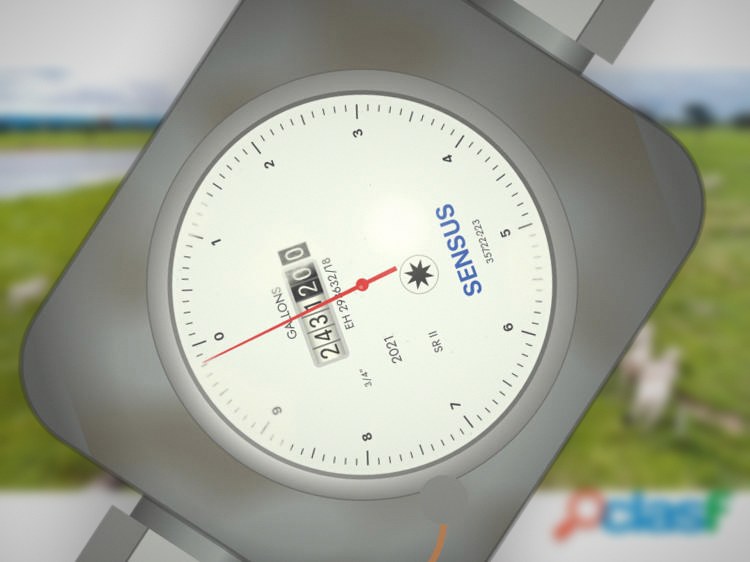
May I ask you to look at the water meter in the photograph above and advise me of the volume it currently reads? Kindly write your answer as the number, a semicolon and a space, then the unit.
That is 2431199.8; gal
